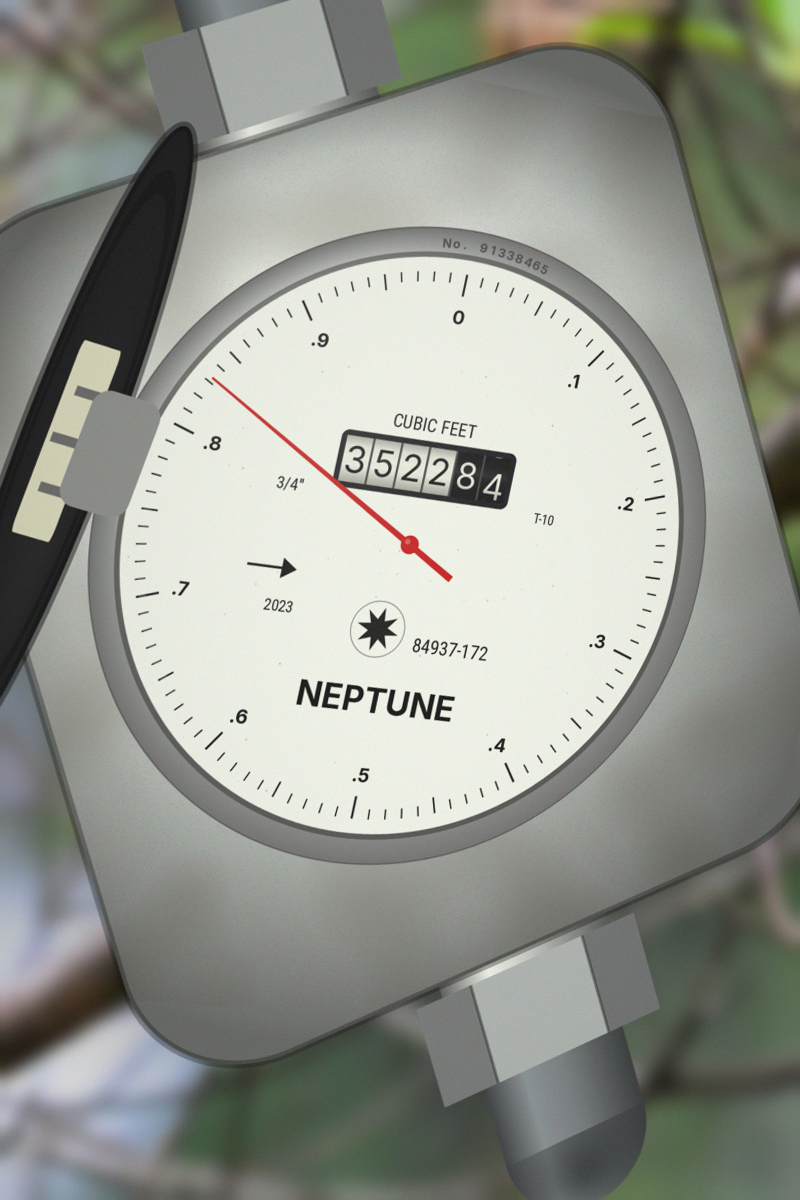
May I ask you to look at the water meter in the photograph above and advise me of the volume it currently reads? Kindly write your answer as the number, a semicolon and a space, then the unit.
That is 352283.83; ft³
